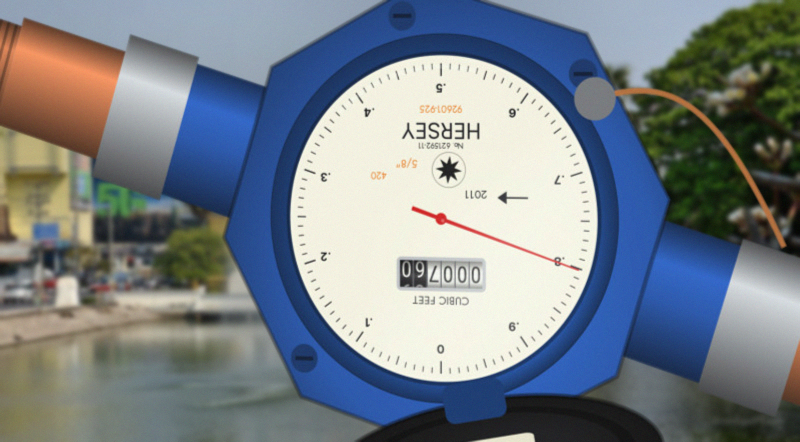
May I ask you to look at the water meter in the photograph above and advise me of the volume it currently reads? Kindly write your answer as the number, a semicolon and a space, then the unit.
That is 759.80; ft³
